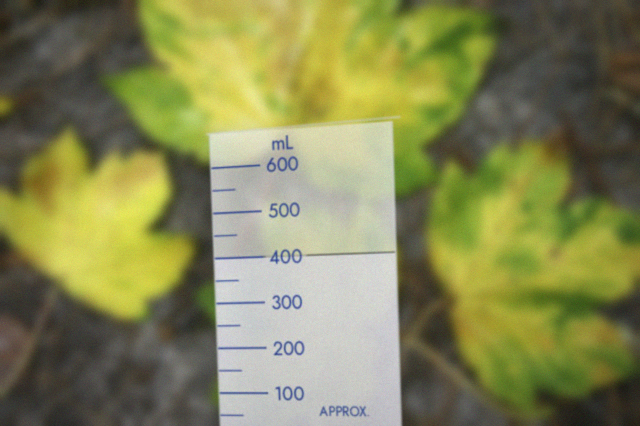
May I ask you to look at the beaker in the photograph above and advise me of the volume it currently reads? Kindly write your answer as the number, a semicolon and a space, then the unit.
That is 400; mL
